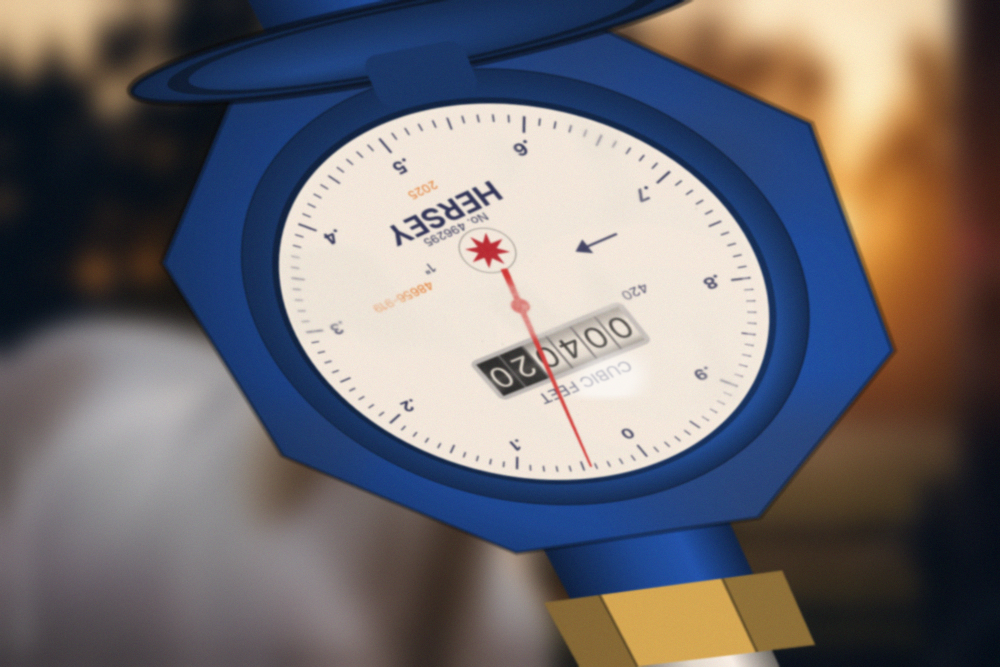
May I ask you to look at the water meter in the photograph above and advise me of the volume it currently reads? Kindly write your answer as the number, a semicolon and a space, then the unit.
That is 4020.04; ft³
